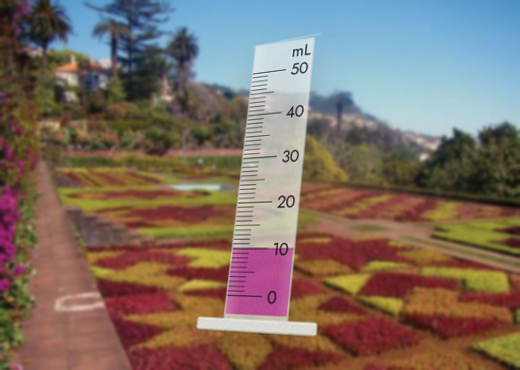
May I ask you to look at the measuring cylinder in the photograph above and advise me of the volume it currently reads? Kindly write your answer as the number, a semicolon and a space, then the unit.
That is 10; mL
